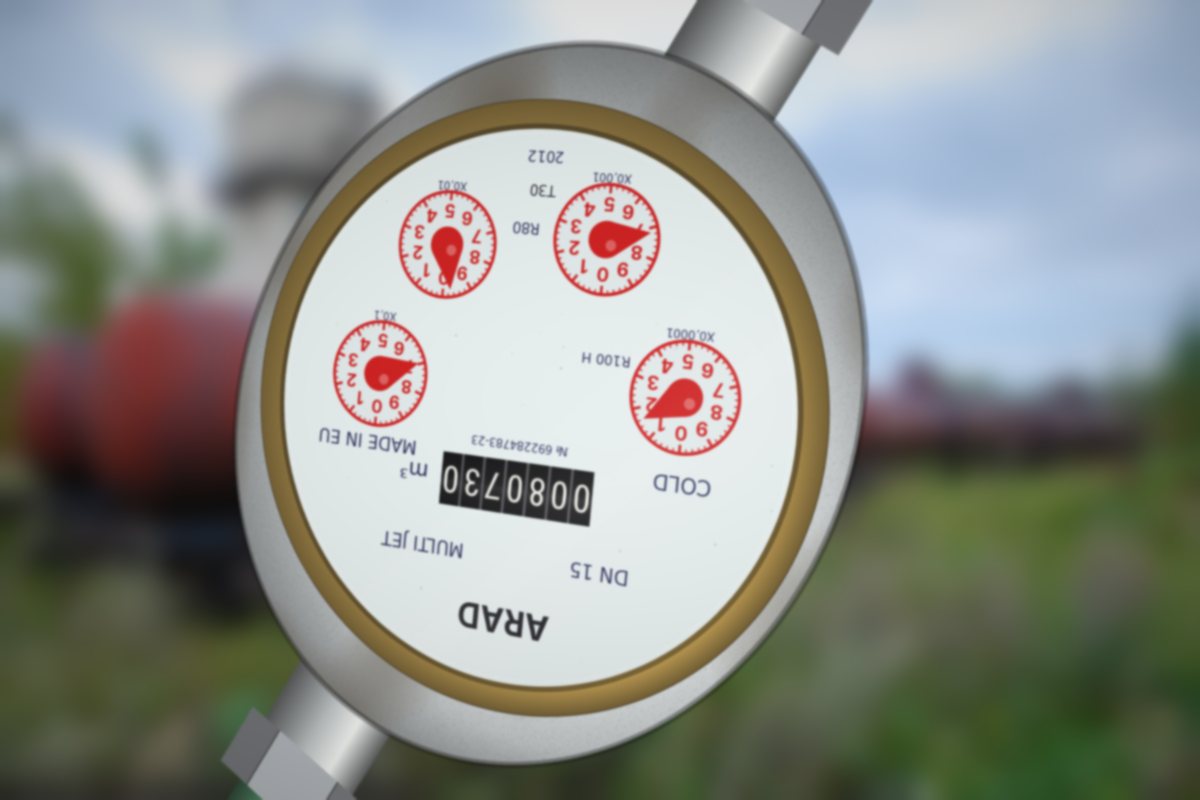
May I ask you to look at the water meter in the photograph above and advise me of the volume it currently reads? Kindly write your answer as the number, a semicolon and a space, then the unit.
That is 80730.6971; m³
